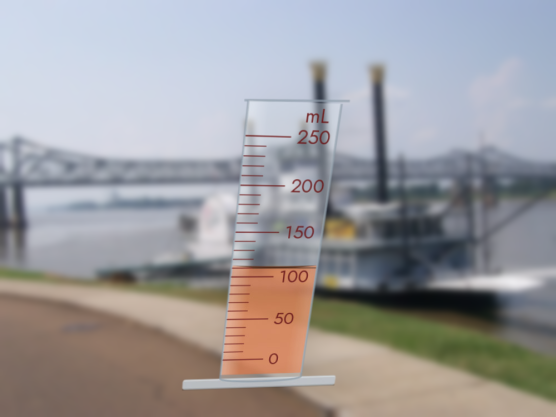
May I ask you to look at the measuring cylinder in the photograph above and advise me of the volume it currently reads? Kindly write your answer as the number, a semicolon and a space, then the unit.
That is 110; mL
